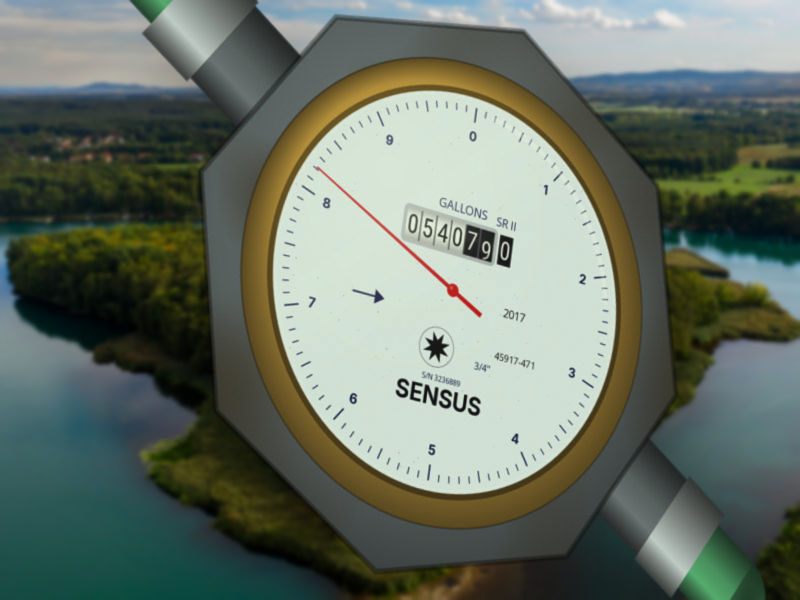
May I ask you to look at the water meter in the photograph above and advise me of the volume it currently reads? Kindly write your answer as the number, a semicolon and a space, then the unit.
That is 540788.2; gal
